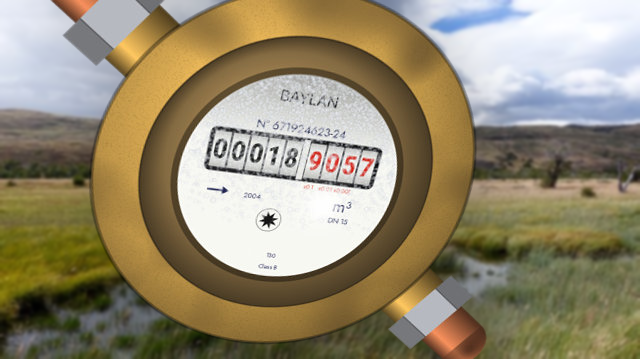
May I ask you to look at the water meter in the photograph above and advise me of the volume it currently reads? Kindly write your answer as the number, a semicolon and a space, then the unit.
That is 18.9057; m³
